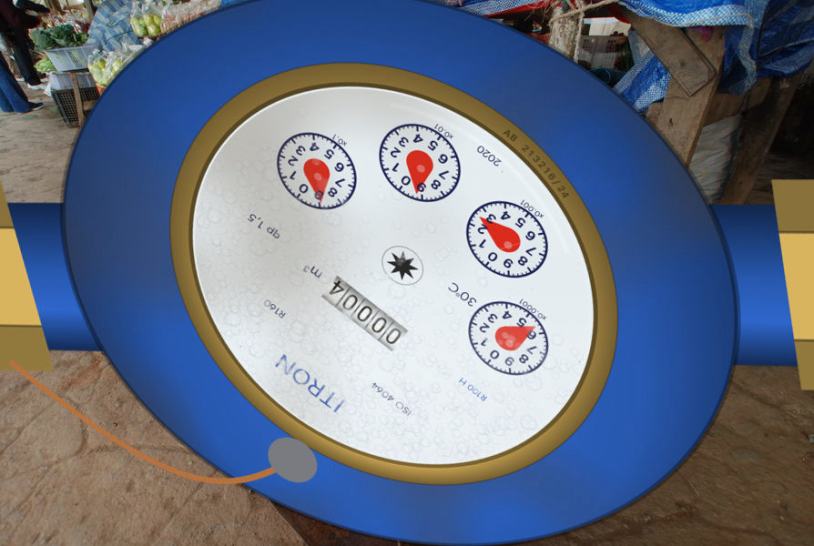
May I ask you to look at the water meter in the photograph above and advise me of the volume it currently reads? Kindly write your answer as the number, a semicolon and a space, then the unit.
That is 3.8925; m³
